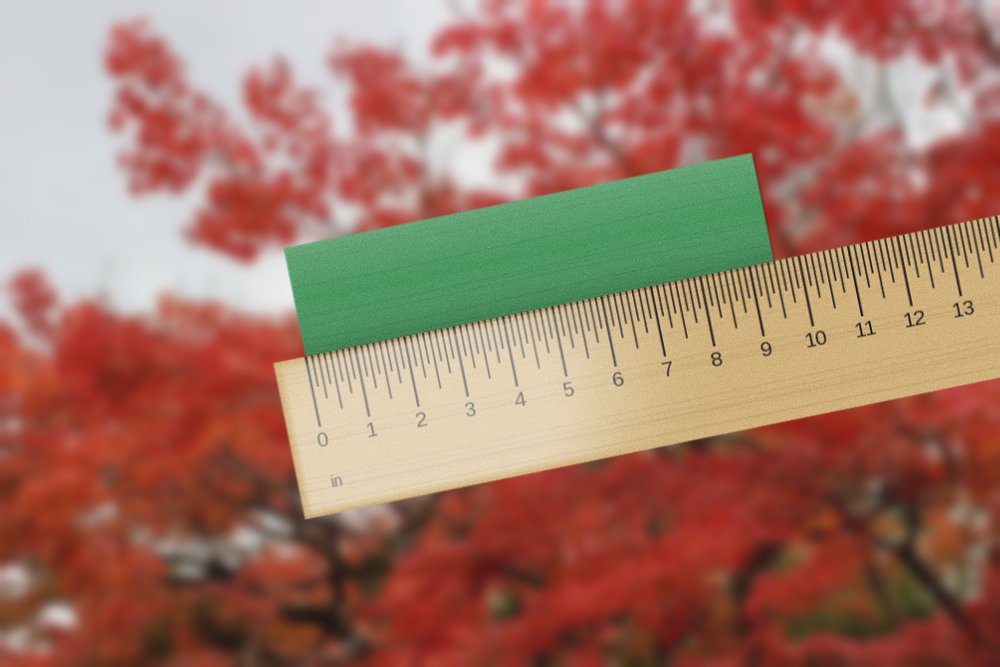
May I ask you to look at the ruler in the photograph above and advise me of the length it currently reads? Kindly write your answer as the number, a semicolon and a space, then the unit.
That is 9.5; in
